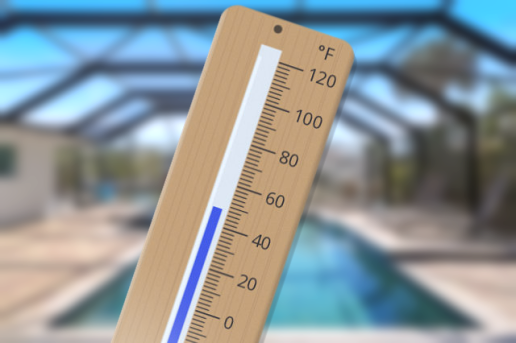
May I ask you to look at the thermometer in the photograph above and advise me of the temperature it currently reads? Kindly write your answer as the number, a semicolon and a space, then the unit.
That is 48; °F
